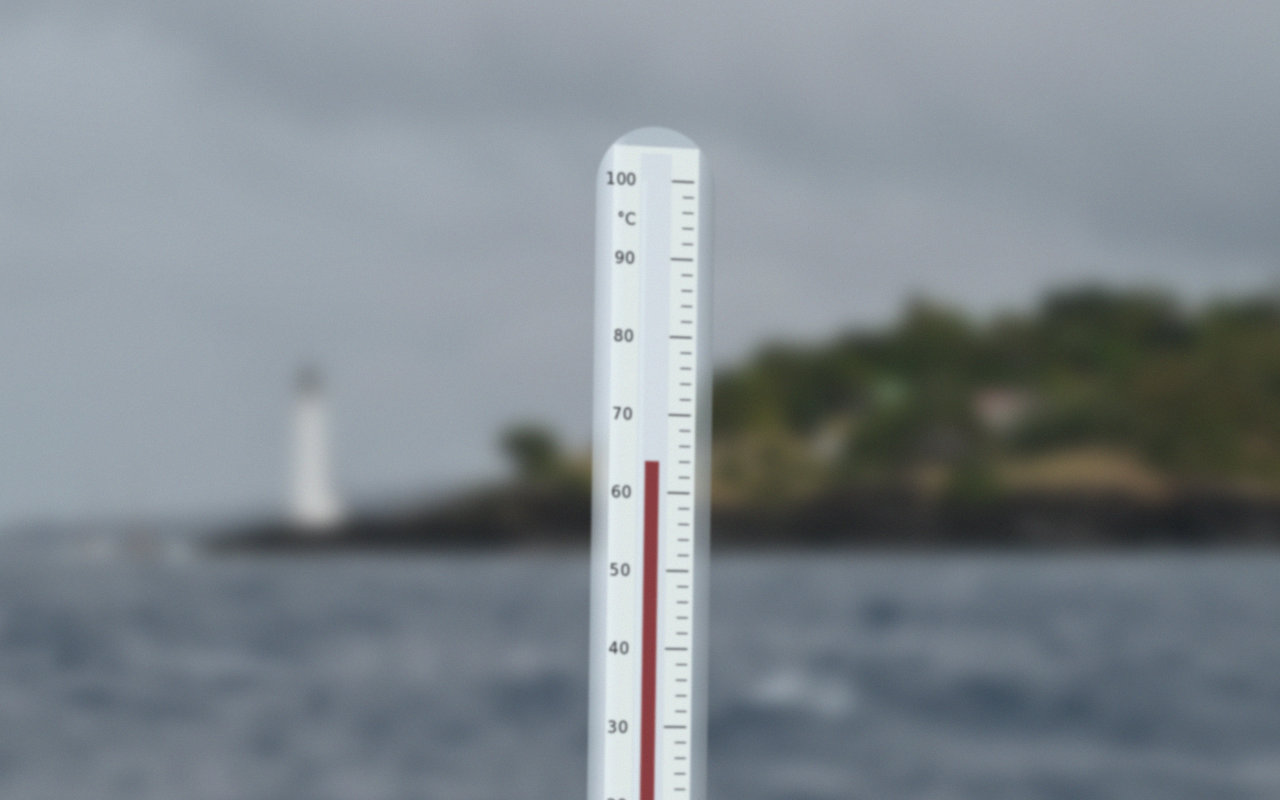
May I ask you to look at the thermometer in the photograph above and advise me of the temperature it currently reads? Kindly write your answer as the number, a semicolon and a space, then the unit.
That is 64; °C
